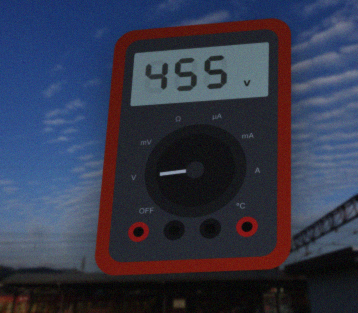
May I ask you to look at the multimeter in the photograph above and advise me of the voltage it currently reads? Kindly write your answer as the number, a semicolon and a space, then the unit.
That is 455; V
